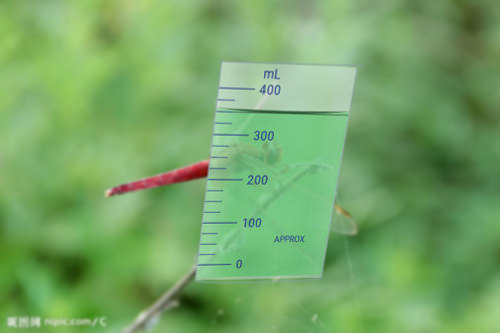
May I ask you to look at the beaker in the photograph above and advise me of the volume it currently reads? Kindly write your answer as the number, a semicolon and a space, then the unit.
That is 350; mL
